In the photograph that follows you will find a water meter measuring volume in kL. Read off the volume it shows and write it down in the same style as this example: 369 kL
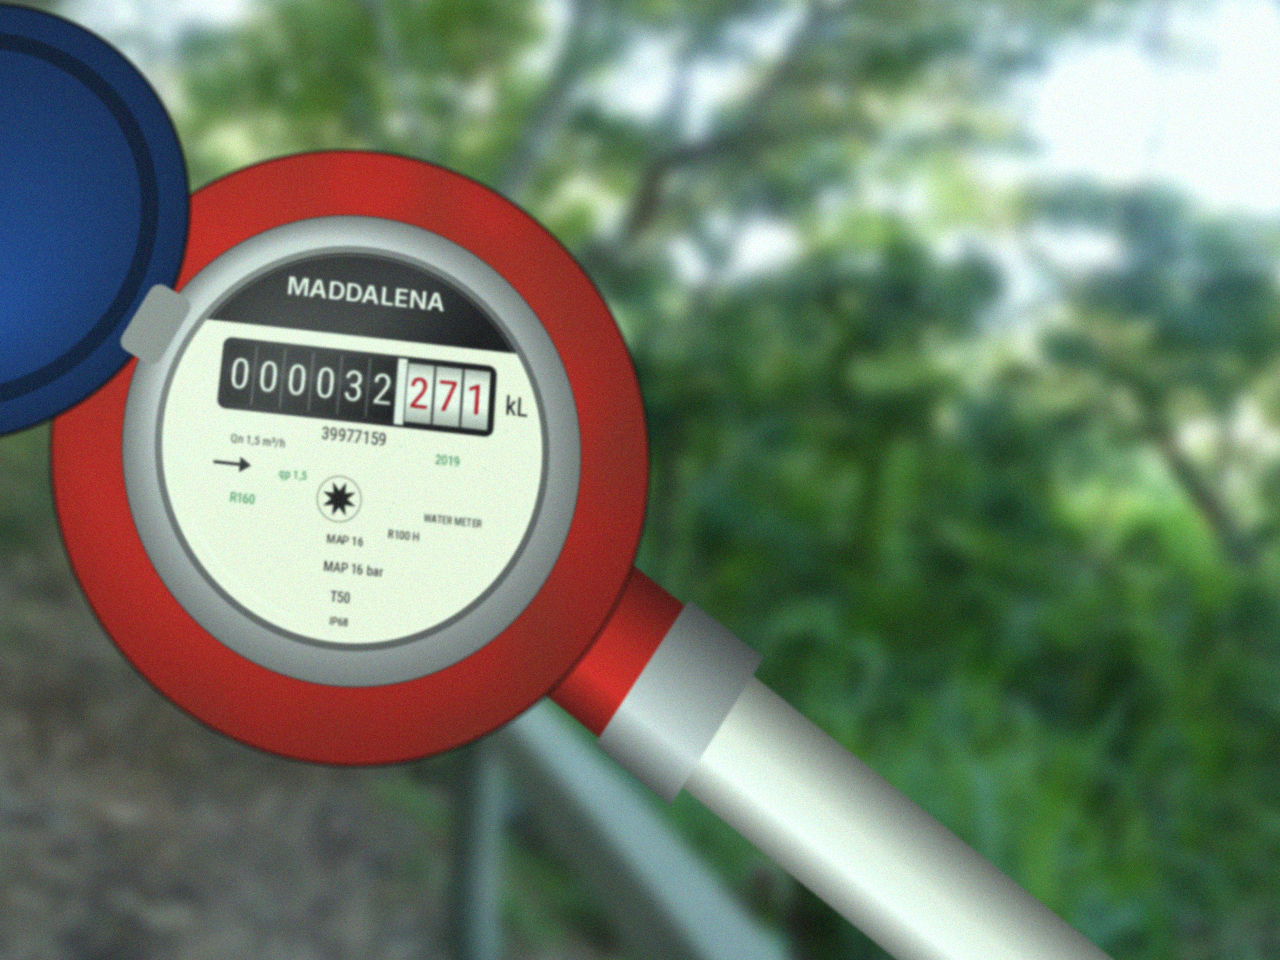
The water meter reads 32.271 kL
